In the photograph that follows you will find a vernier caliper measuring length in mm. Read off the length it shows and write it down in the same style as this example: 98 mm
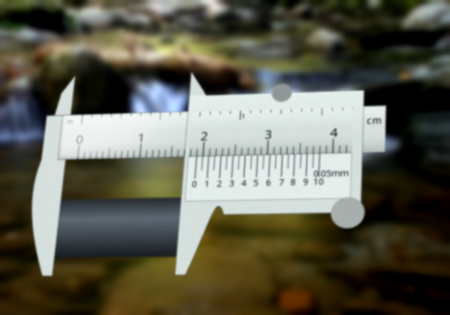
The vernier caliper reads 19.0 mm
